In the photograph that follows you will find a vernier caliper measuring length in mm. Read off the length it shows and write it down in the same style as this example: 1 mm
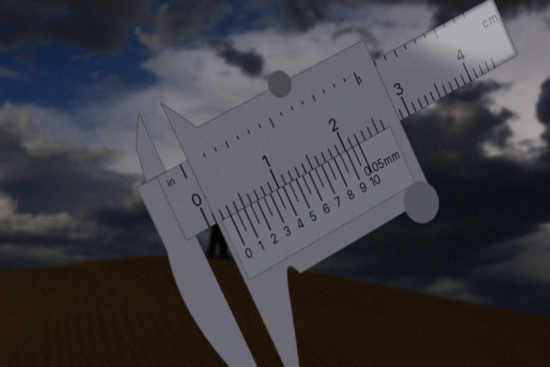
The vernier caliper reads 3.0 mm
